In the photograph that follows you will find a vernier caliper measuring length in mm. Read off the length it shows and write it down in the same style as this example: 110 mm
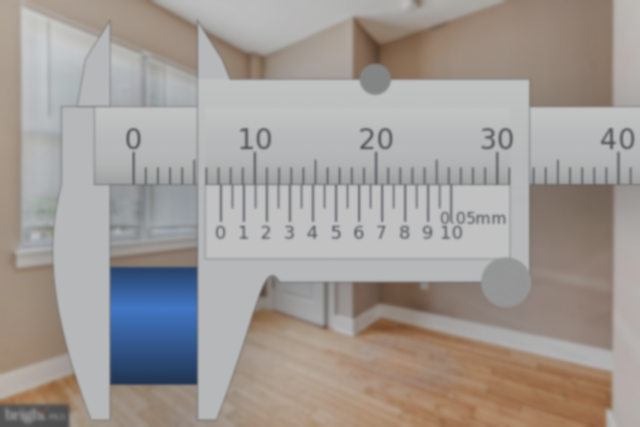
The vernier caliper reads 7.2 mm
